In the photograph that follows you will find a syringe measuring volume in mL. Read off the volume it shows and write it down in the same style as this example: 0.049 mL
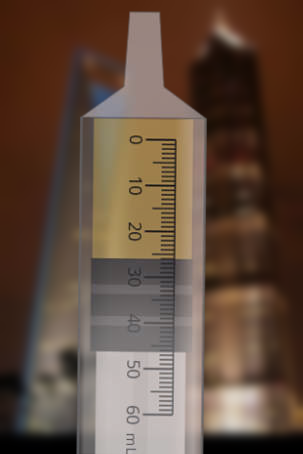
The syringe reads 26 mL
